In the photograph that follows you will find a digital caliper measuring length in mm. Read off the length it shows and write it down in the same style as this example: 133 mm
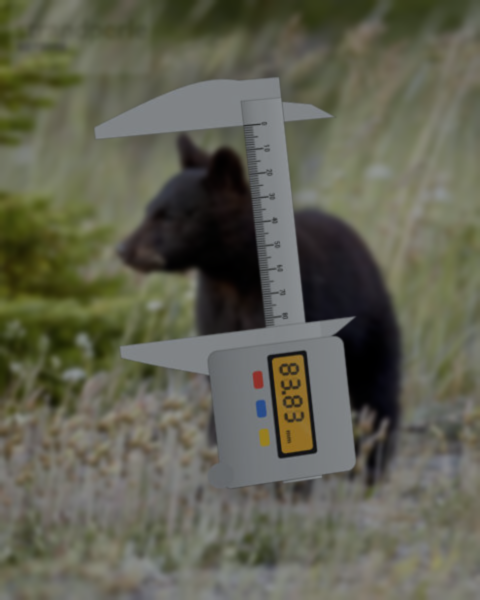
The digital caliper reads 83.83 mm
